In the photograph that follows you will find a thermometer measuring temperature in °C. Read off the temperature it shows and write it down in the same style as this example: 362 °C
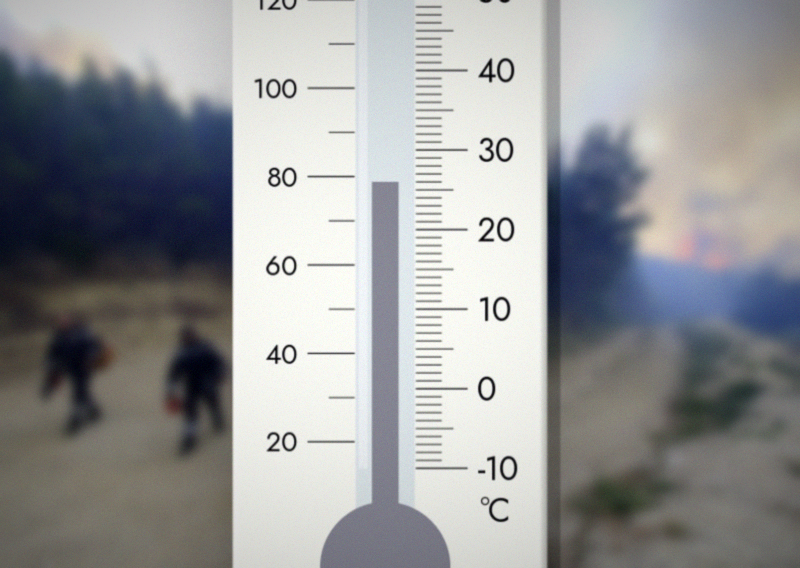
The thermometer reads 26 °C
